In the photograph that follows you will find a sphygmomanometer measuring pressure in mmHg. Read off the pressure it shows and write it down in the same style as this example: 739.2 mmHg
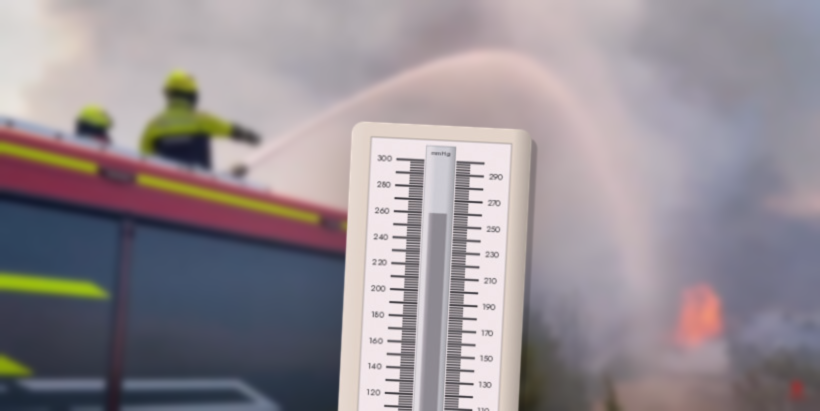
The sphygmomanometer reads 260 mmHg
